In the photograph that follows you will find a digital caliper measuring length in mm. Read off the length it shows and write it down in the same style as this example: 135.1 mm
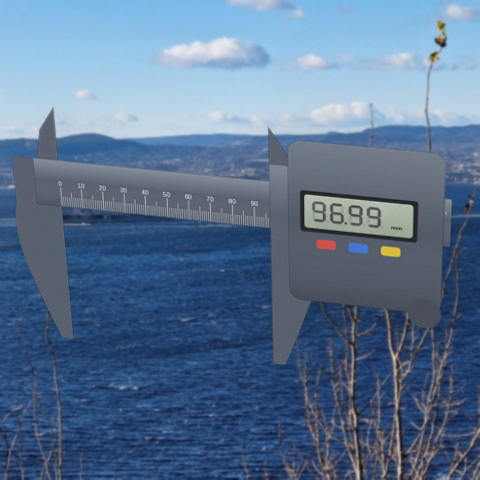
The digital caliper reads 96.99 mm
